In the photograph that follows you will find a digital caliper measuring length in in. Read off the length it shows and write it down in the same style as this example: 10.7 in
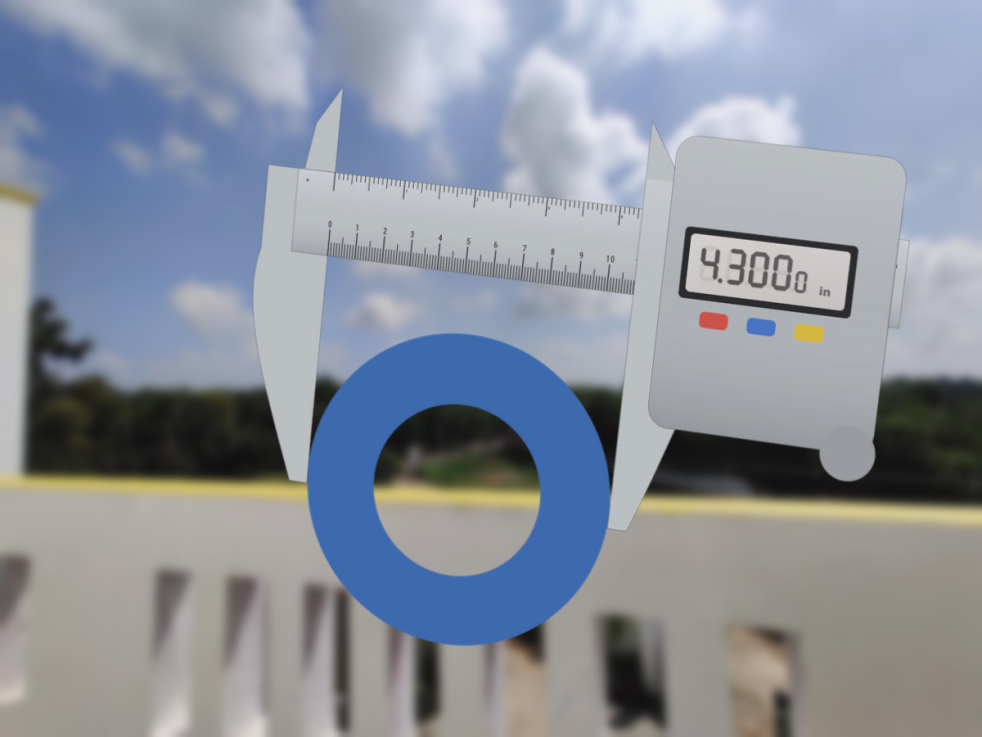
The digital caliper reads 4.3000 in
